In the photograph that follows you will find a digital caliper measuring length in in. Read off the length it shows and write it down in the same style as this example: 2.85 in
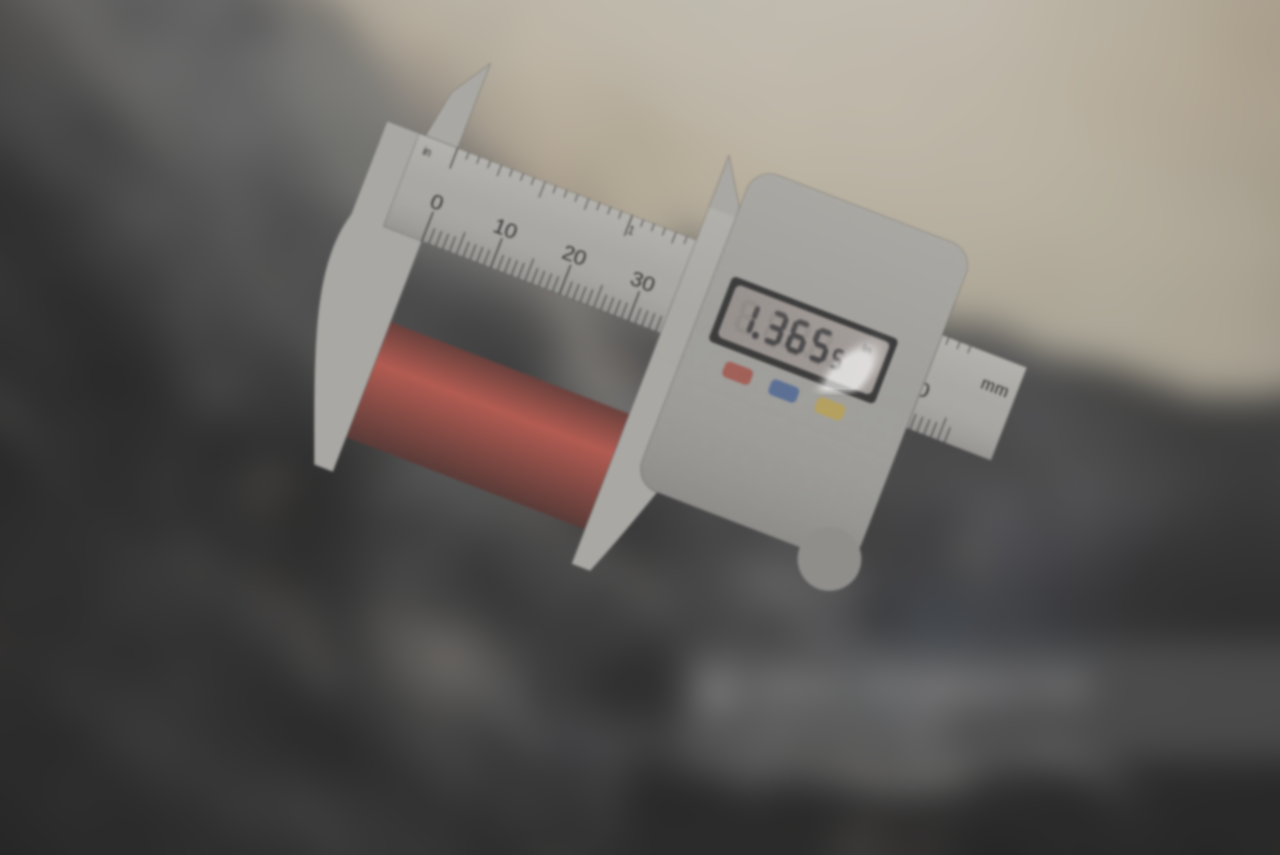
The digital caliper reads 1.3655 in
